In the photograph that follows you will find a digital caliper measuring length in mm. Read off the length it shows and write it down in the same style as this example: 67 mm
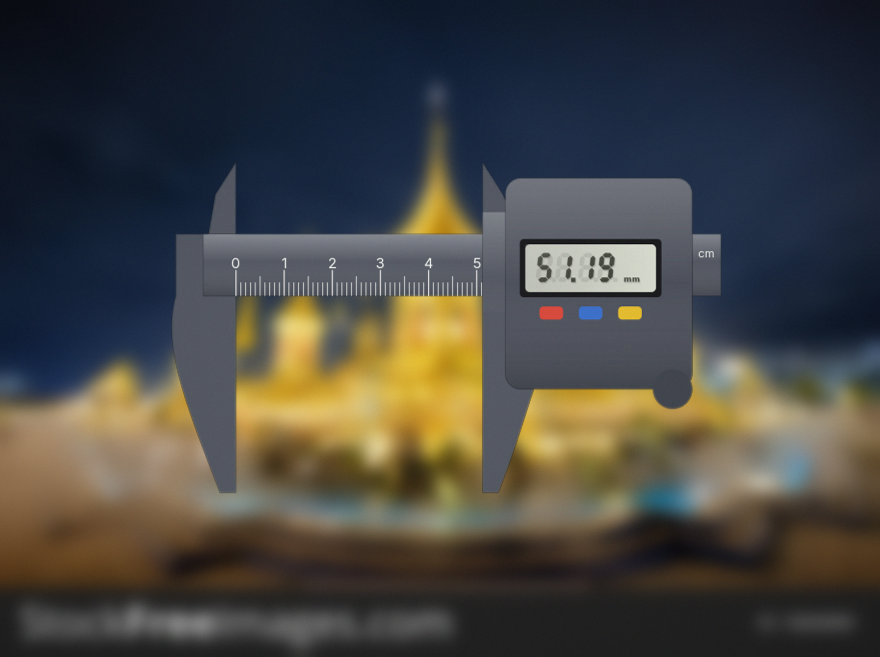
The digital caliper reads 51.19 mm
